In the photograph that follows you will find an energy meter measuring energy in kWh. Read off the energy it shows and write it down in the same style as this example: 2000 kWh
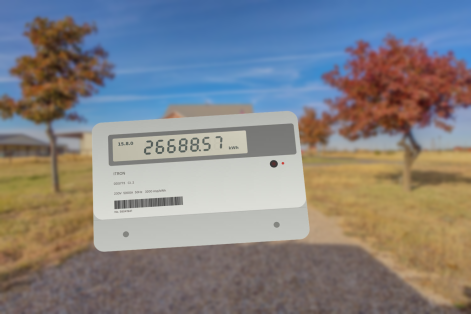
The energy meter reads 26688.57 kWh
